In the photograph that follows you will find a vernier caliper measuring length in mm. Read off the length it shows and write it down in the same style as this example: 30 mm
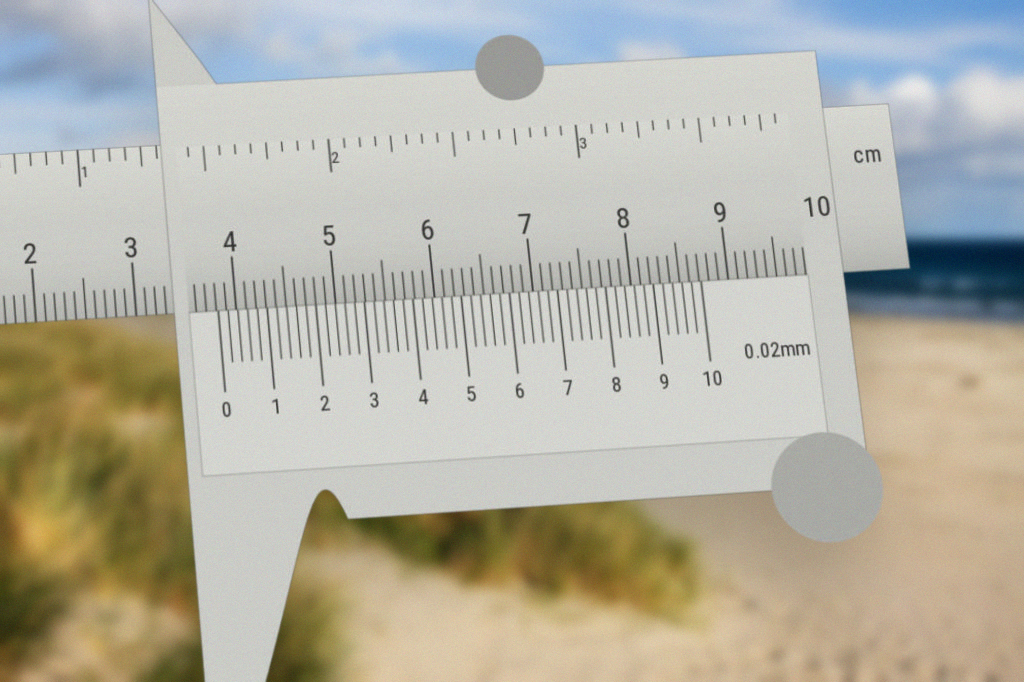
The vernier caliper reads 38.2 mm
